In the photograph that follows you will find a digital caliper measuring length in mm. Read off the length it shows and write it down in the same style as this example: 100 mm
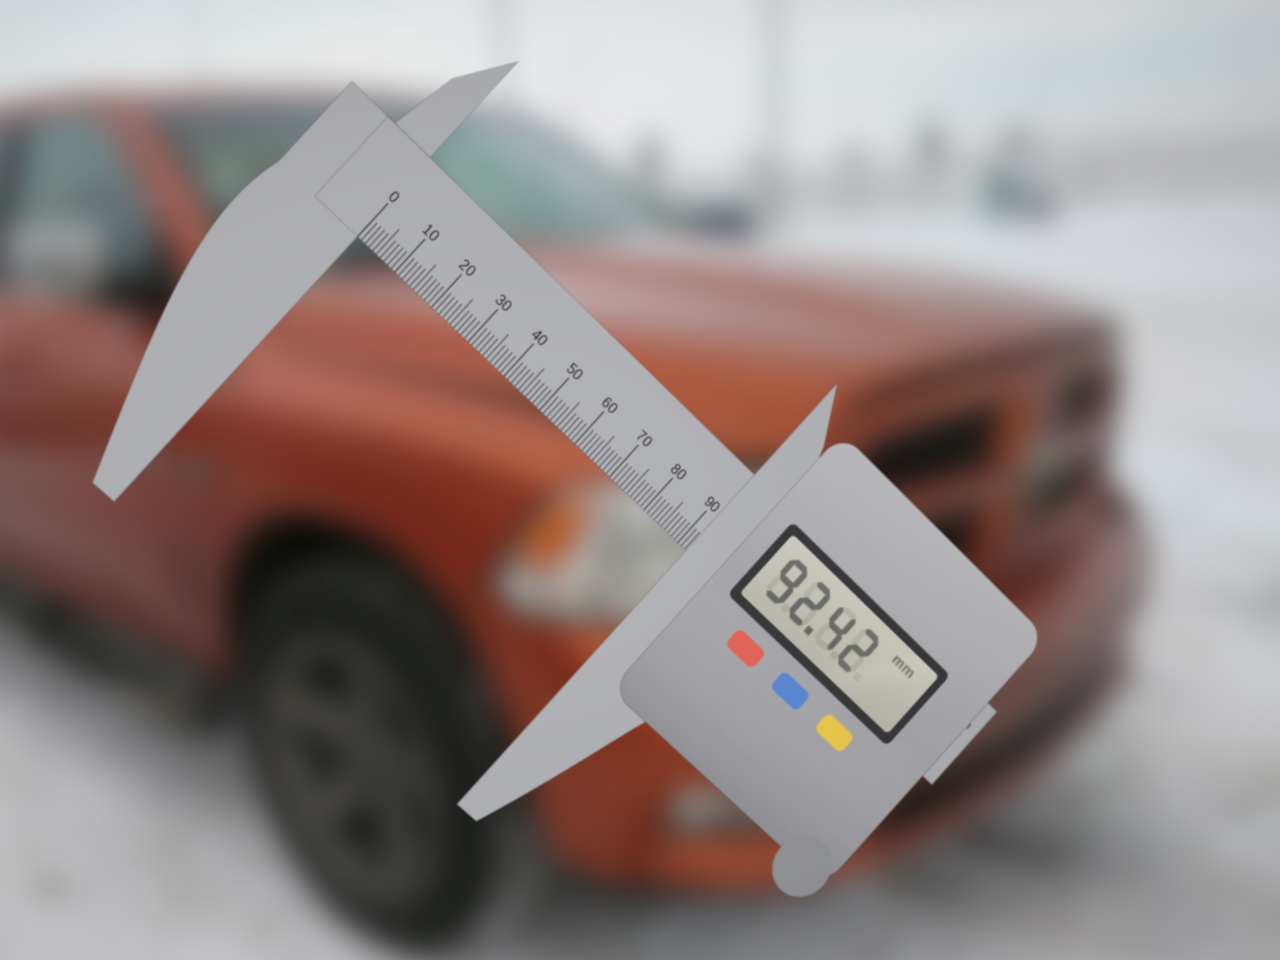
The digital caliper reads 92.42 mm
